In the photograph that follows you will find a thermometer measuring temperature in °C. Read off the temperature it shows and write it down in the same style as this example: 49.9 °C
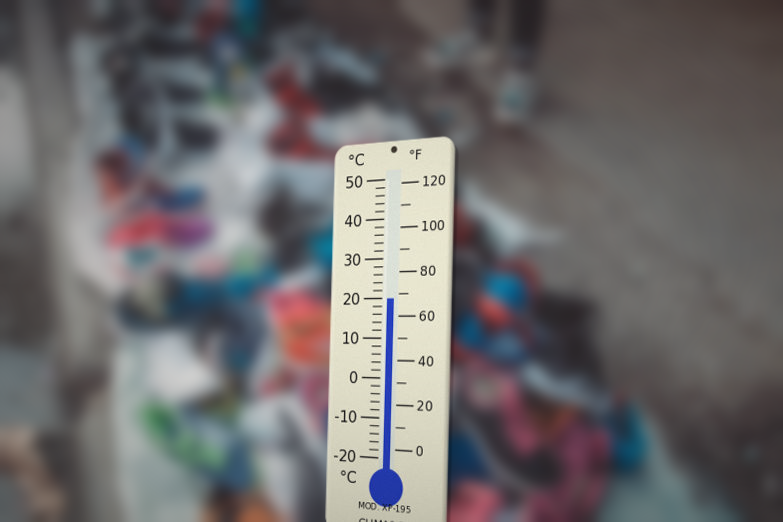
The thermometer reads 20 °C
